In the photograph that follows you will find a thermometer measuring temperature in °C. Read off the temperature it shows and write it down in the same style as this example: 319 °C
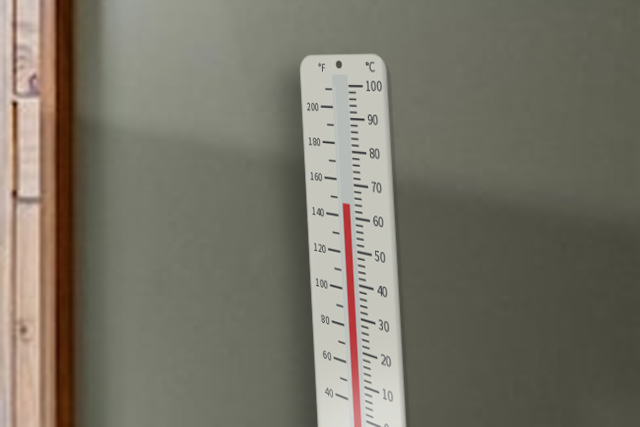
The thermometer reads 64 °C
